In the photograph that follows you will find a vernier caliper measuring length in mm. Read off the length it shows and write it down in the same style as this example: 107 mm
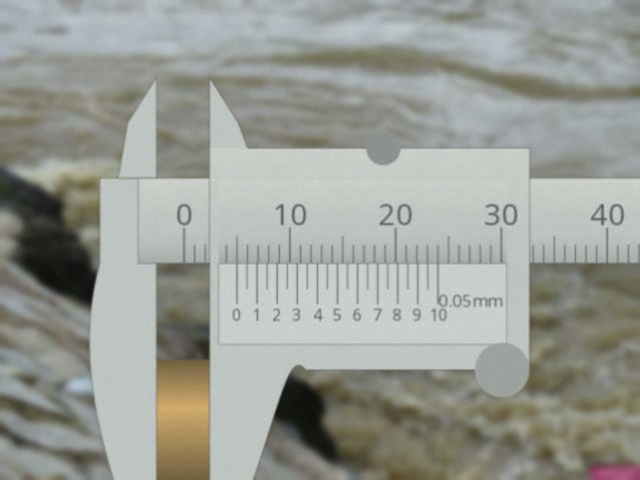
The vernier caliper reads 5.0 mm
